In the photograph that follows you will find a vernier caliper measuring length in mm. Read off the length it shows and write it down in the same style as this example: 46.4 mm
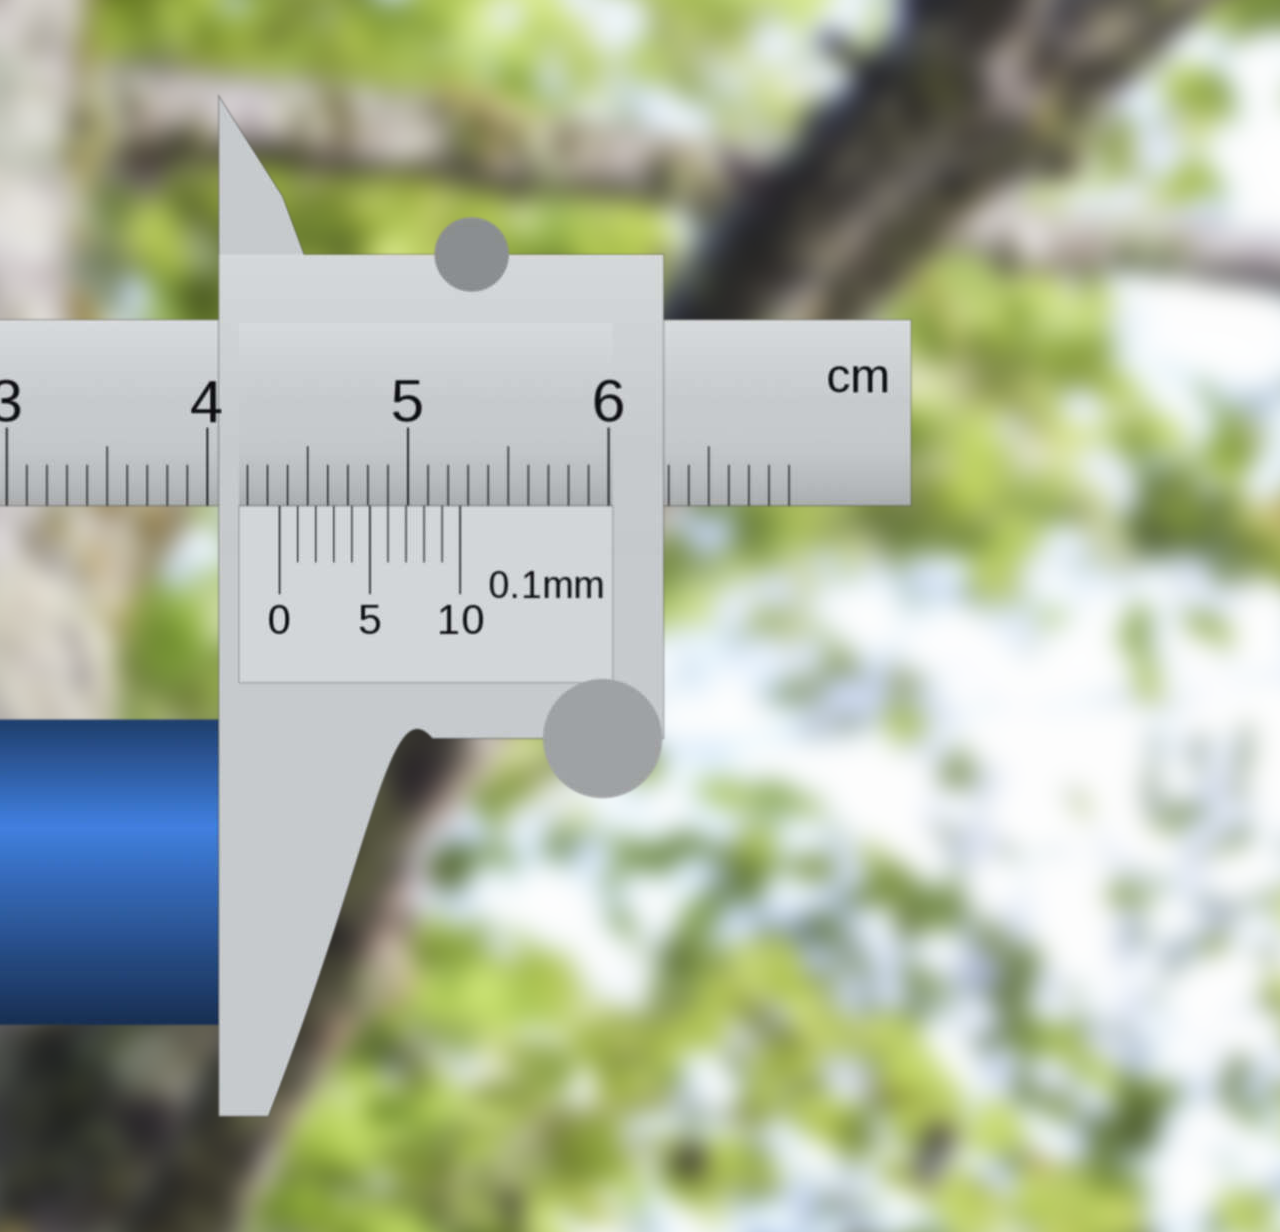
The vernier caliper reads 43.6 mm
